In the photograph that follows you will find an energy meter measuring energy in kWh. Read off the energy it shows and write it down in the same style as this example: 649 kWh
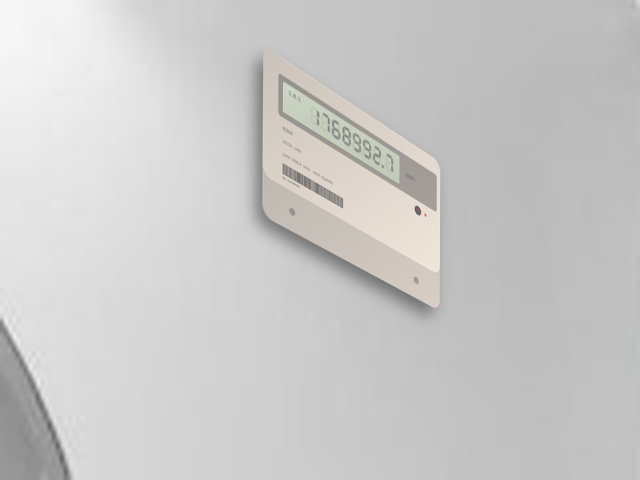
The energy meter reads 1768992.7 kWh
